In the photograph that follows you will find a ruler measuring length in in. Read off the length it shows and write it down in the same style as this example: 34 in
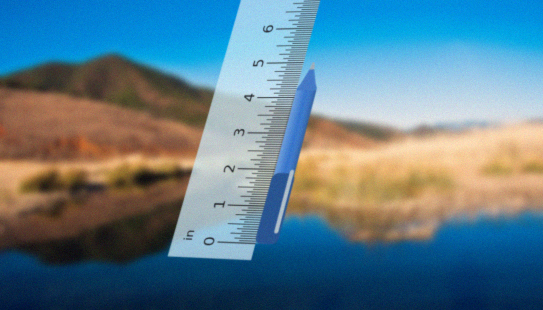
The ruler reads 5 in
